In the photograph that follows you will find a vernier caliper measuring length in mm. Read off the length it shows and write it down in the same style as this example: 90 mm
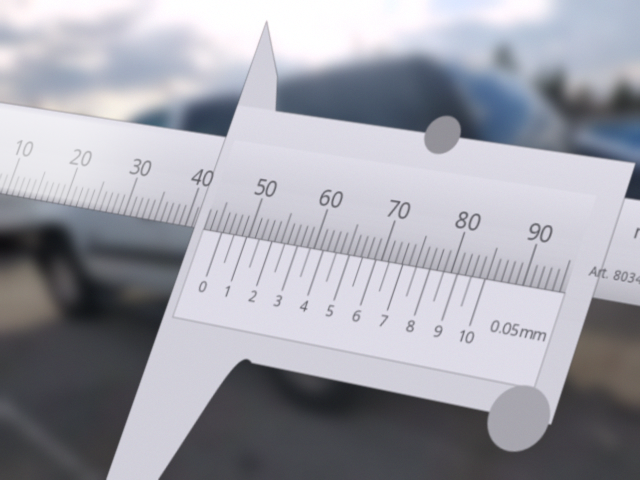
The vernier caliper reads 45.8 mm
